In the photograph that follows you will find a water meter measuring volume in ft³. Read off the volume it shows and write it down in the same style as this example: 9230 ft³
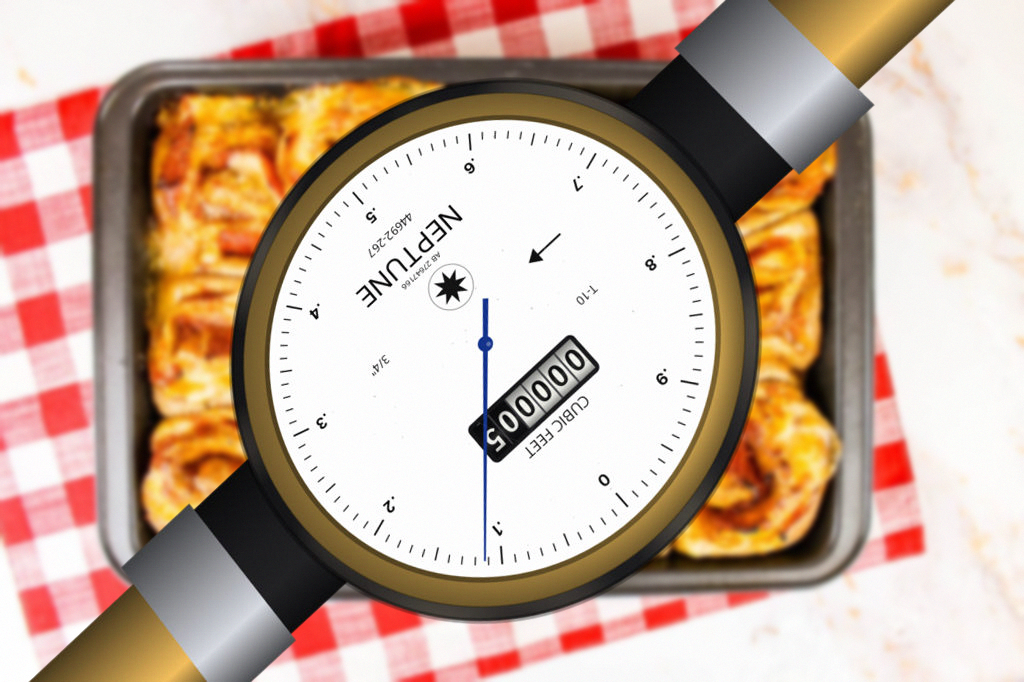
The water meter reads 5.11 ft³
